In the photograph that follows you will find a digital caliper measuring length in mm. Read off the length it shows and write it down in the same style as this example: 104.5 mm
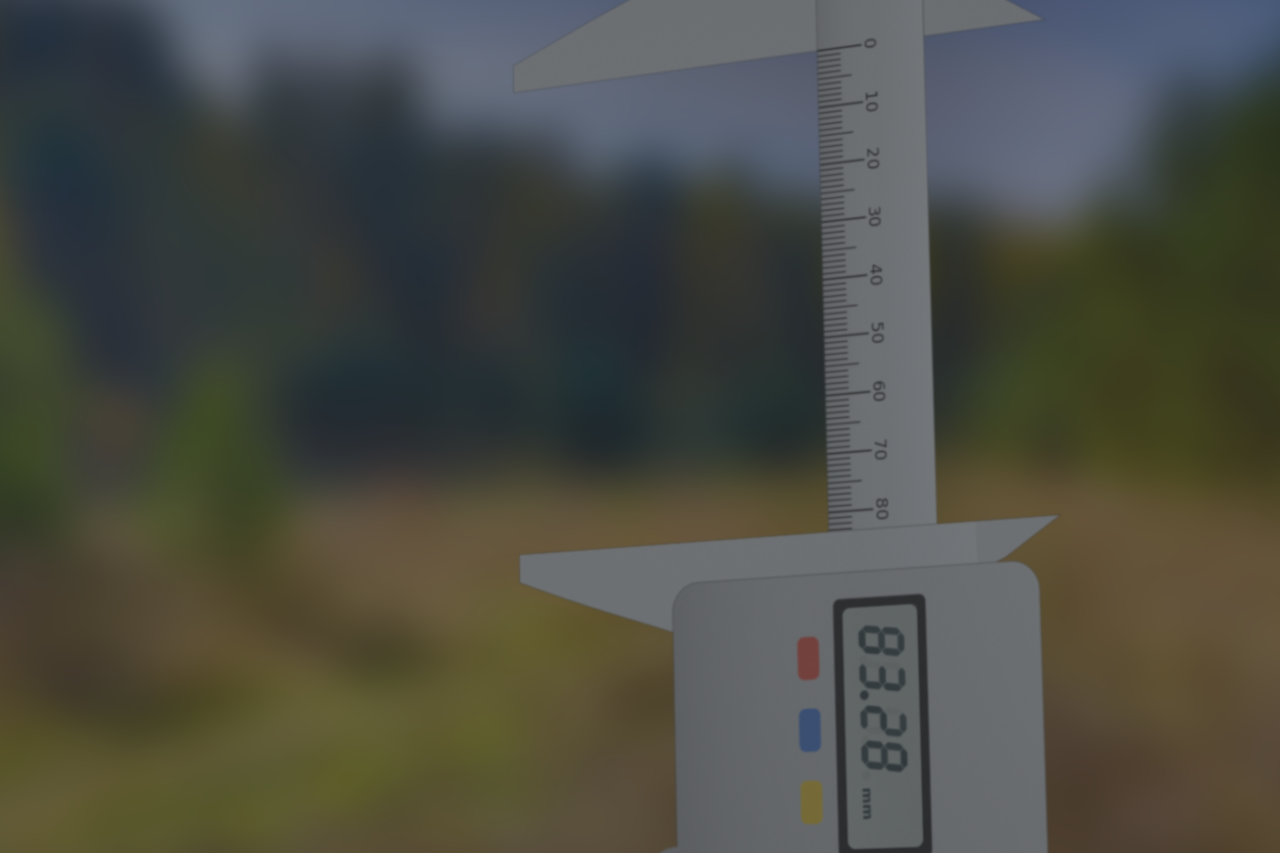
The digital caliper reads 83.28 mm
